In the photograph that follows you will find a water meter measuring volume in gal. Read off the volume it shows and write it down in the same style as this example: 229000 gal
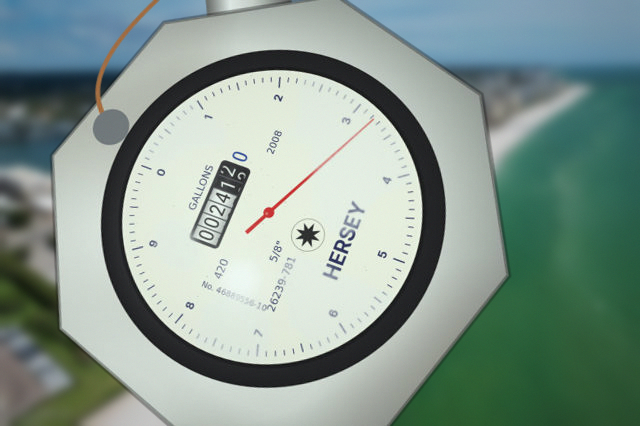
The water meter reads 24123.2 gal
